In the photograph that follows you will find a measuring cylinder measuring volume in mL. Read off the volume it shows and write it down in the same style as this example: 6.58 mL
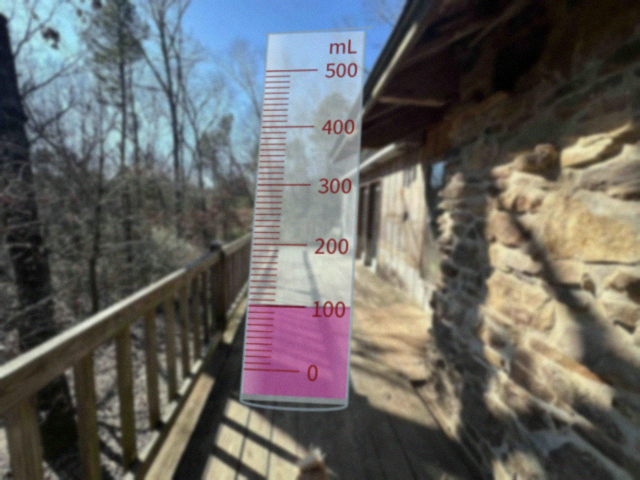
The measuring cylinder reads 100 mL
